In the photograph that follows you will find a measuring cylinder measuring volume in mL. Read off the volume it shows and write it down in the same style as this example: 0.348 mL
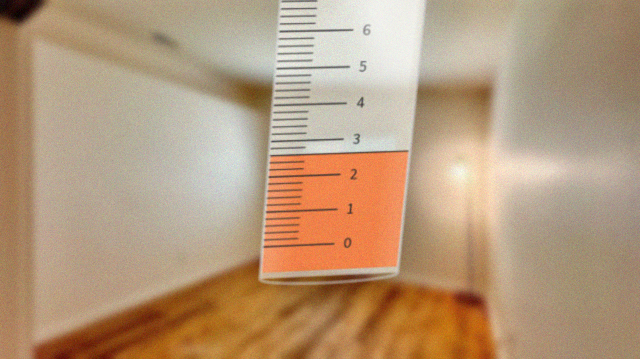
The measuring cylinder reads 2.6 mL
